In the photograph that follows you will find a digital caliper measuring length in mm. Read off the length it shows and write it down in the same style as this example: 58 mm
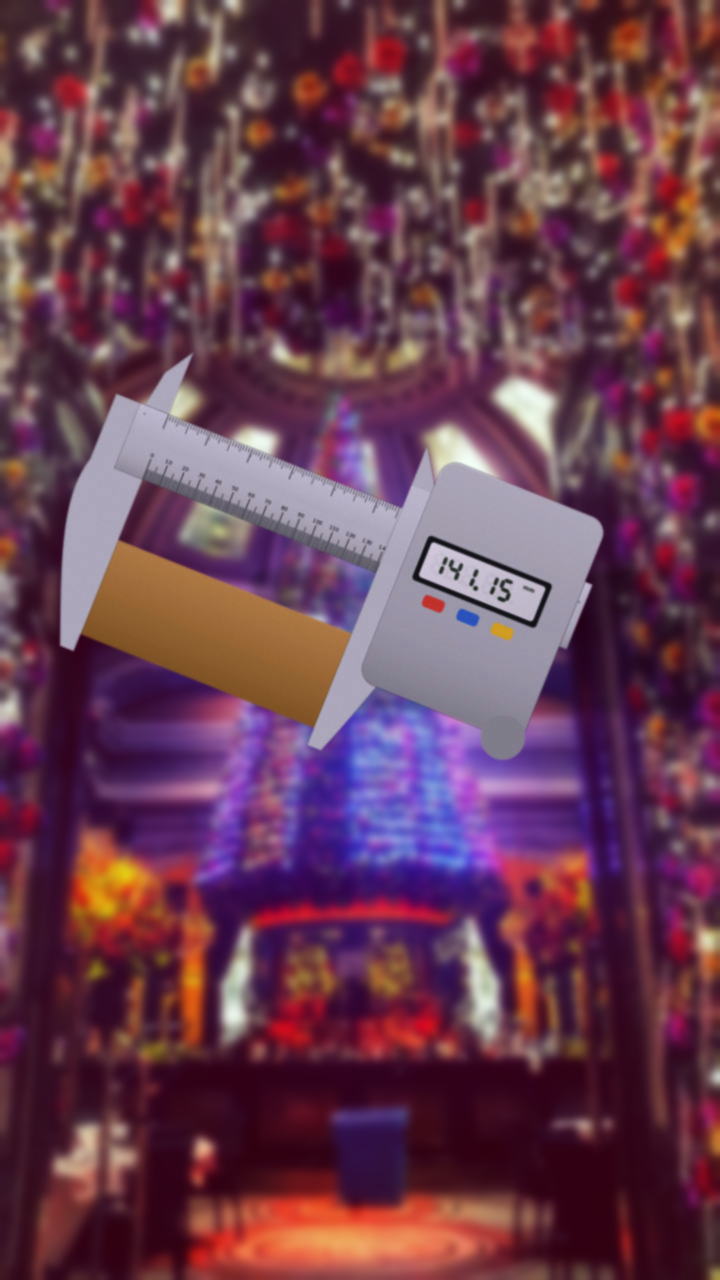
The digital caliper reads 141.15 mm
